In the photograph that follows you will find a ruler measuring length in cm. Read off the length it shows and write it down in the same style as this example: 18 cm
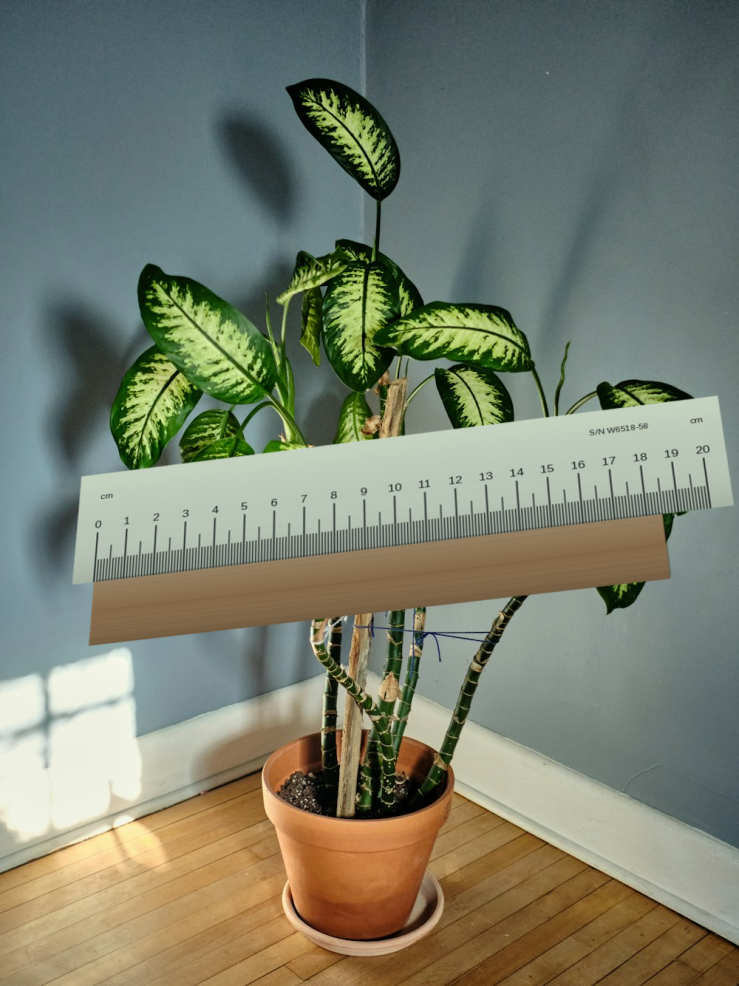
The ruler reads 18.5 cm
